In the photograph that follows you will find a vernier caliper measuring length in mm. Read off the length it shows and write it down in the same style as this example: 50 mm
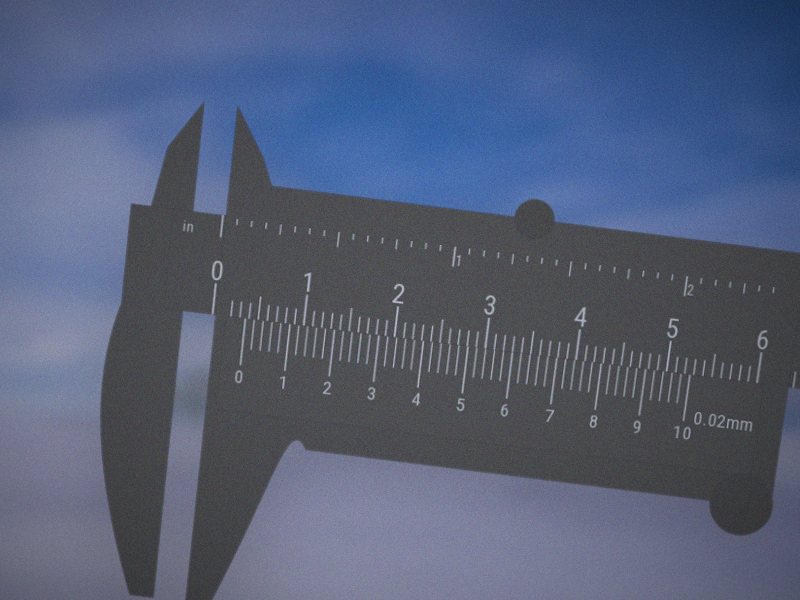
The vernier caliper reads 3.6 mm
